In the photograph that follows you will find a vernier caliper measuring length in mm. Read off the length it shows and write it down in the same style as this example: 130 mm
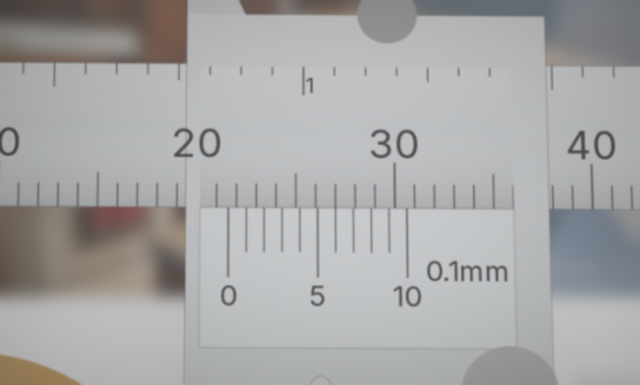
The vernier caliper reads 21.6 mm
